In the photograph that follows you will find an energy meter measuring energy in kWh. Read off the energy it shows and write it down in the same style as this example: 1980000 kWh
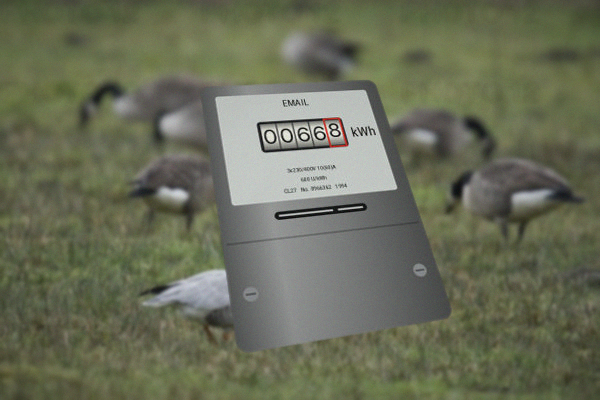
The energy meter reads 66.8 kWh
